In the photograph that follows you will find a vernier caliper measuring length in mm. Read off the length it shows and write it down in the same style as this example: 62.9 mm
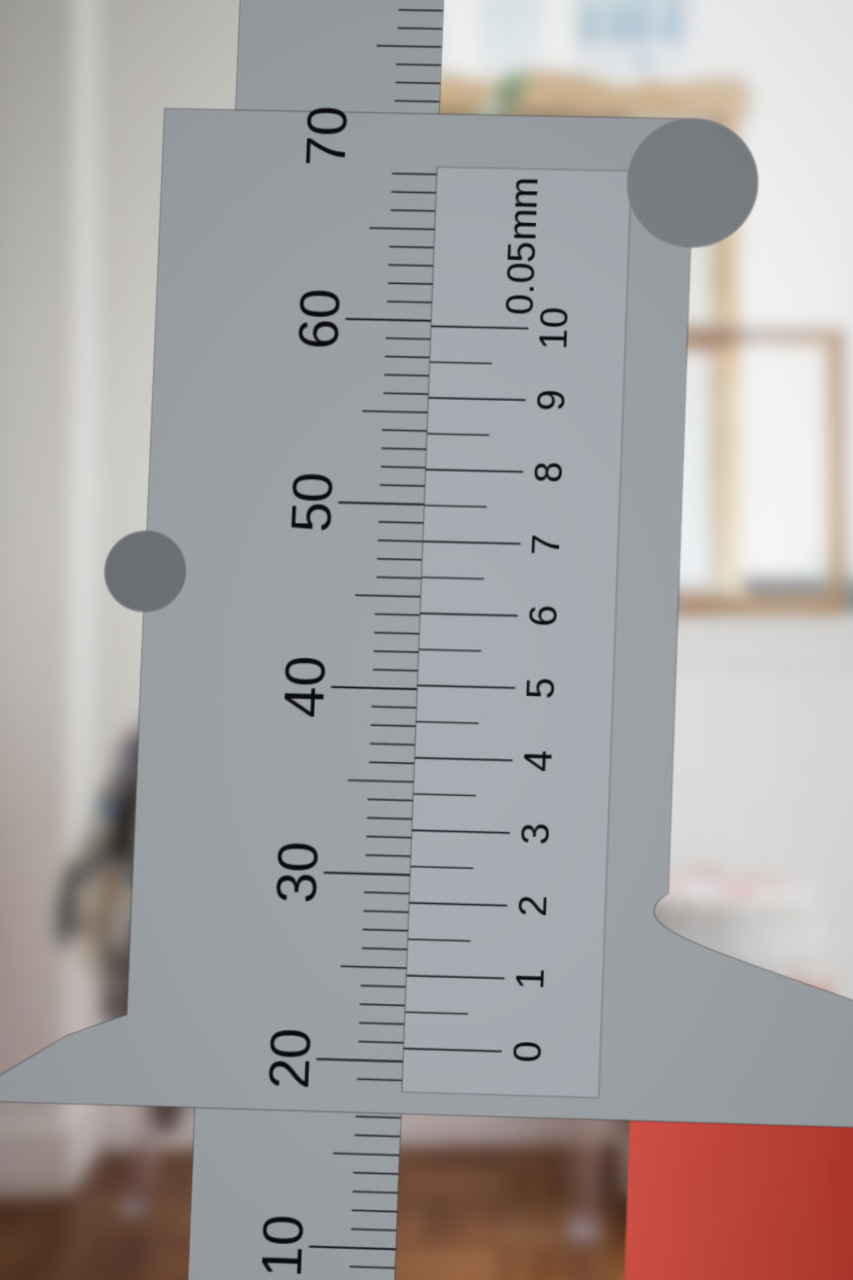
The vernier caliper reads 20.7 mm
